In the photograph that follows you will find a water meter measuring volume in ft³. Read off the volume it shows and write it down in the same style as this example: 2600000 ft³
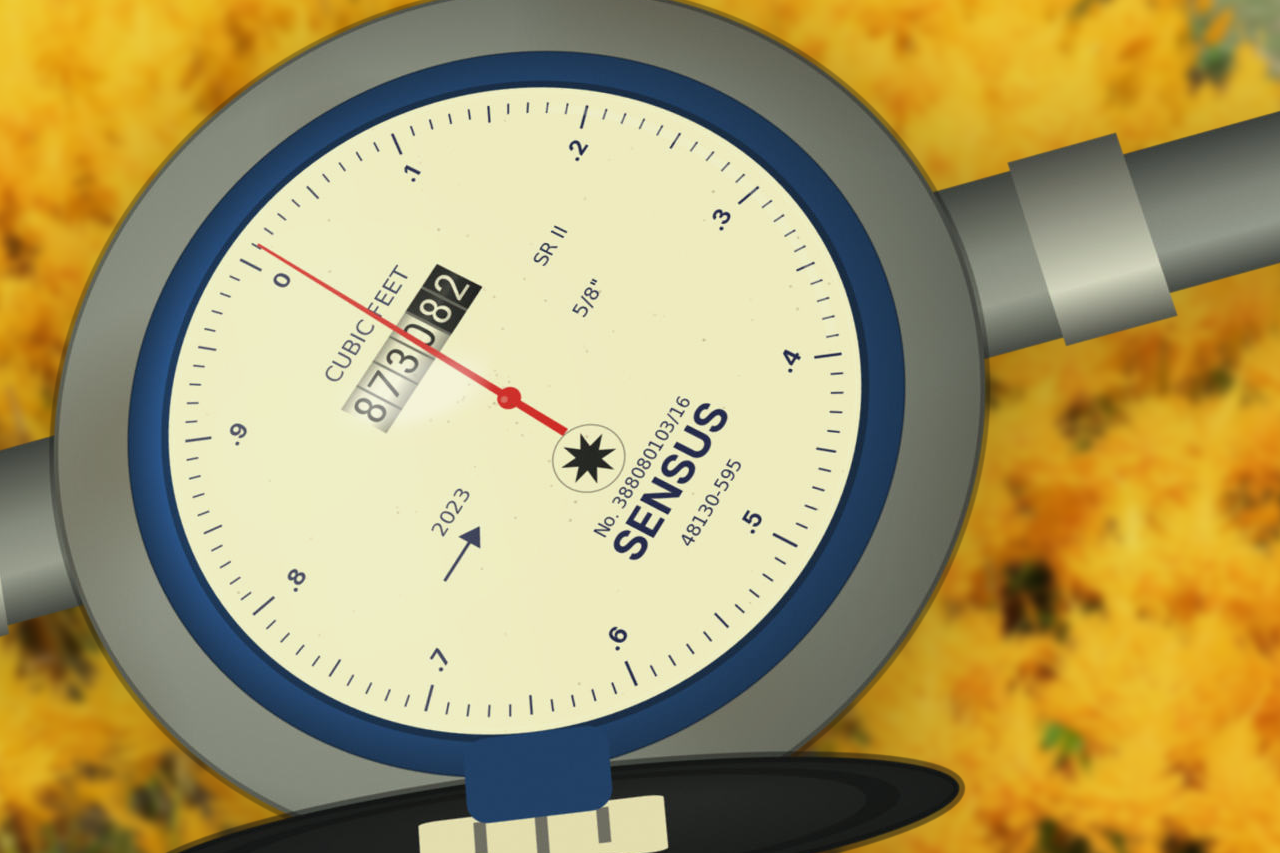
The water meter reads 873082.01 ft³
